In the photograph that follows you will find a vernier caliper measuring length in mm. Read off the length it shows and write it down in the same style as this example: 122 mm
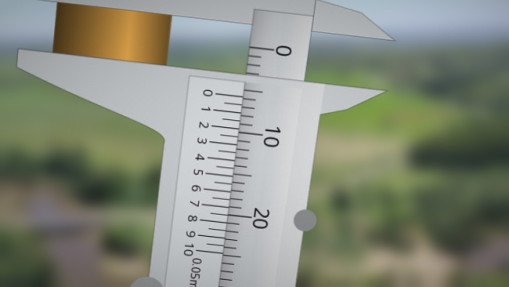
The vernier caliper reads 5.8 mm
